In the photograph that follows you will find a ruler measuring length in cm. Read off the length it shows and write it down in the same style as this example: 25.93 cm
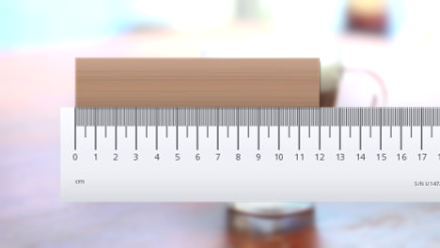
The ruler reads 12 cm
